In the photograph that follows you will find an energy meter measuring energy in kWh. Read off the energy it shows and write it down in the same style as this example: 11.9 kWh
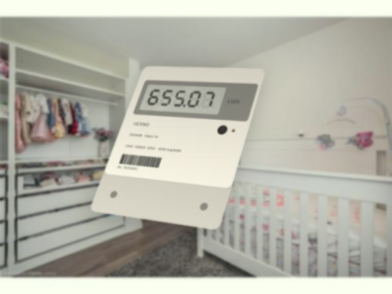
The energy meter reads 655.07 kWh
